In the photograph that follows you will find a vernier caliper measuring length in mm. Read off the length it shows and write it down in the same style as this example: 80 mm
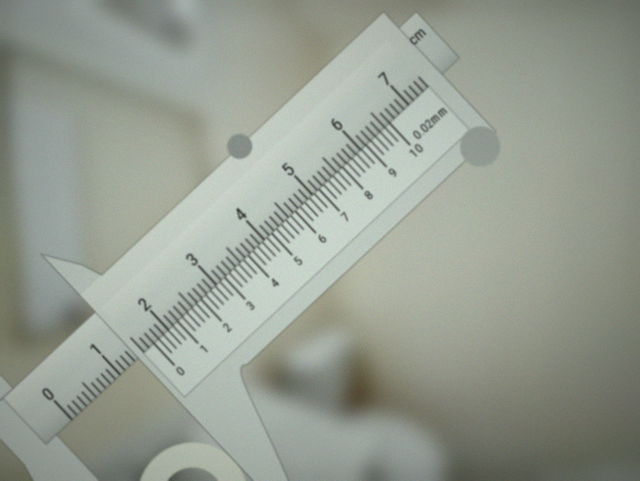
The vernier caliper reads 17.0 mm
